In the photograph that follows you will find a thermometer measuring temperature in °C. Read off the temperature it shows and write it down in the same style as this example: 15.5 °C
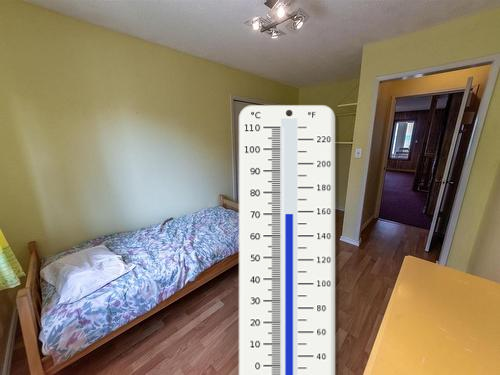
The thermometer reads 70 °C
